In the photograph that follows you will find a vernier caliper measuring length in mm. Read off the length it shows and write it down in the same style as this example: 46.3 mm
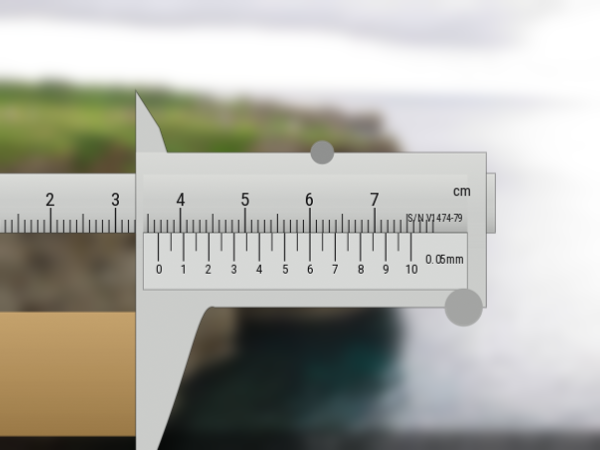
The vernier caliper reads 36.6 mm
